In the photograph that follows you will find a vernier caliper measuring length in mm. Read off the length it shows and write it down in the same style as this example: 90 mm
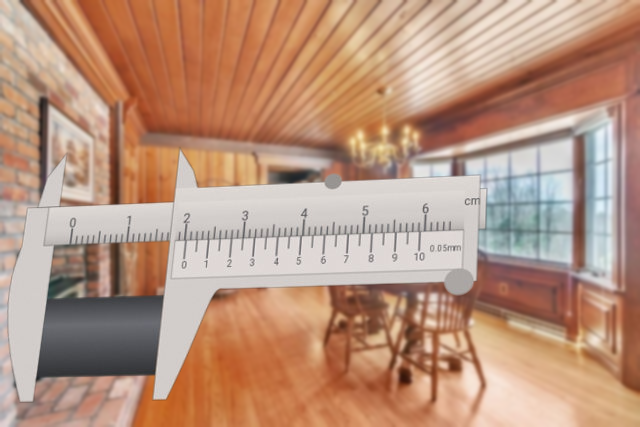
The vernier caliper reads 20.2 mm
